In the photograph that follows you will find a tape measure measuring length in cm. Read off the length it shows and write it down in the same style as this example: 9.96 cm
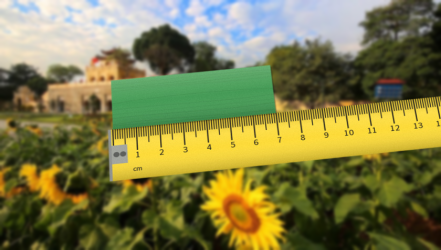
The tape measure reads 7 cm
